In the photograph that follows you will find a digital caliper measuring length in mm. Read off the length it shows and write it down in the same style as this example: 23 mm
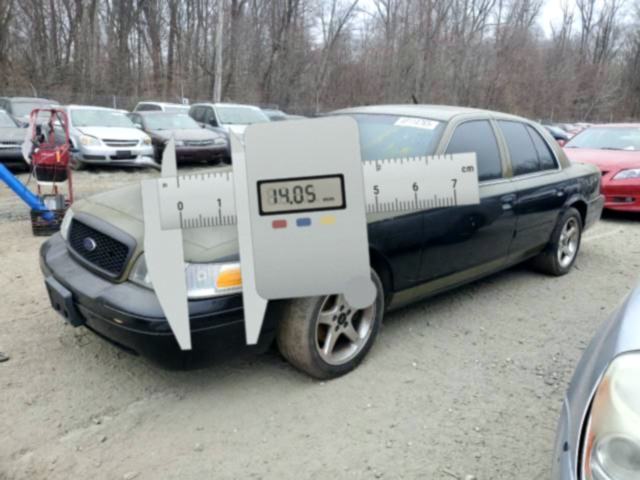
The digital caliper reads 14.05 mm
